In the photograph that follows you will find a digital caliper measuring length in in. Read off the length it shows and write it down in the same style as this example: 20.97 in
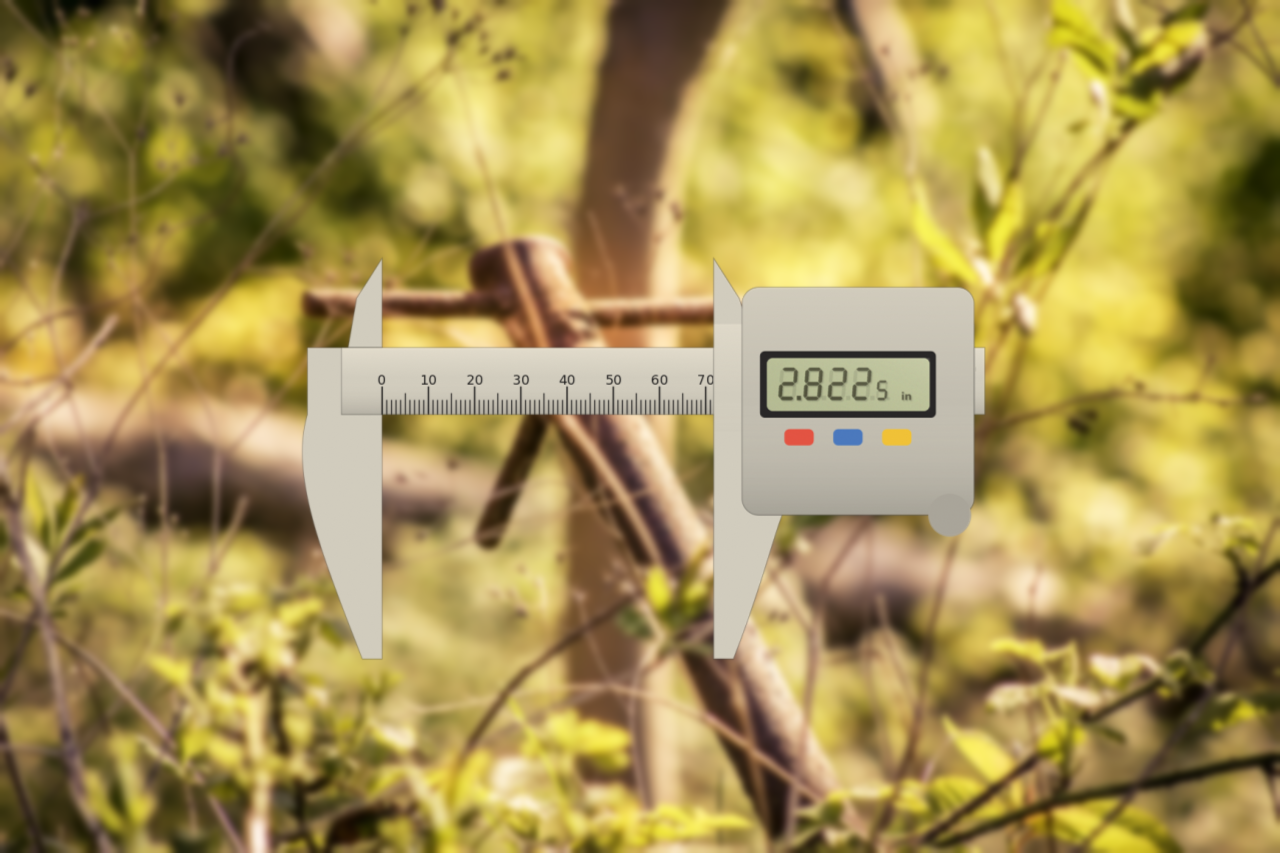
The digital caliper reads 2.8225 in
